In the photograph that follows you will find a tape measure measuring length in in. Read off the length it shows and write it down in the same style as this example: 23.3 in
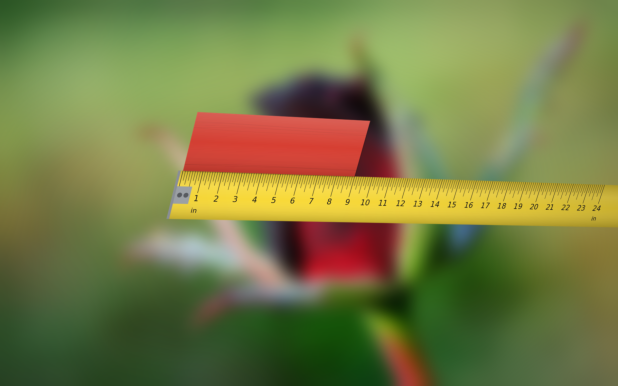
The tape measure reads 9 in
